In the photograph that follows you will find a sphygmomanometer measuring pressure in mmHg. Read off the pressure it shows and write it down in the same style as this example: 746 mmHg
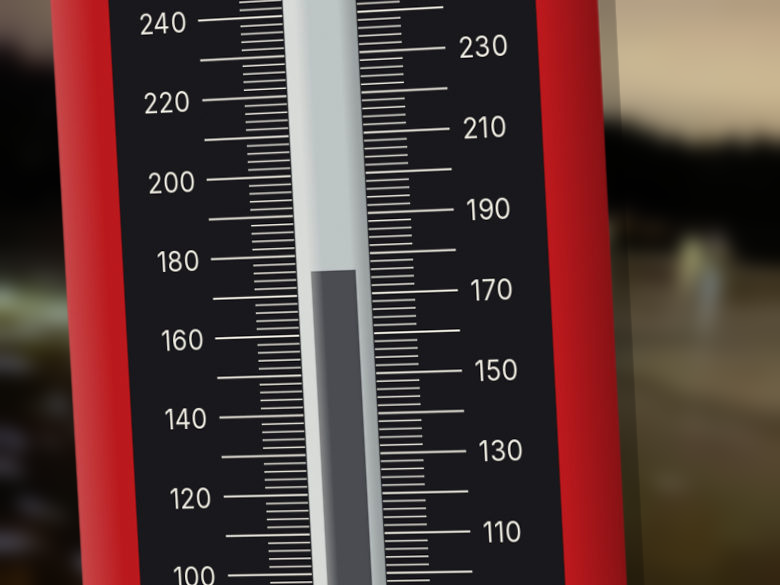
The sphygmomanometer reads 176 mmHg
